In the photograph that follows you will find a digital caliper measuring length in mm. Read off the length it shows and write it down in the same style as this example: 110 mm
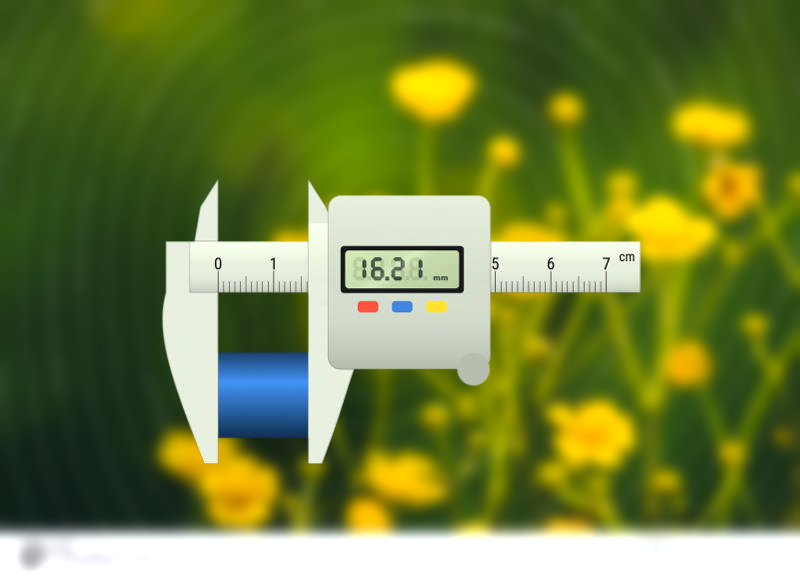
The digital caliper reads 16.21 mm
